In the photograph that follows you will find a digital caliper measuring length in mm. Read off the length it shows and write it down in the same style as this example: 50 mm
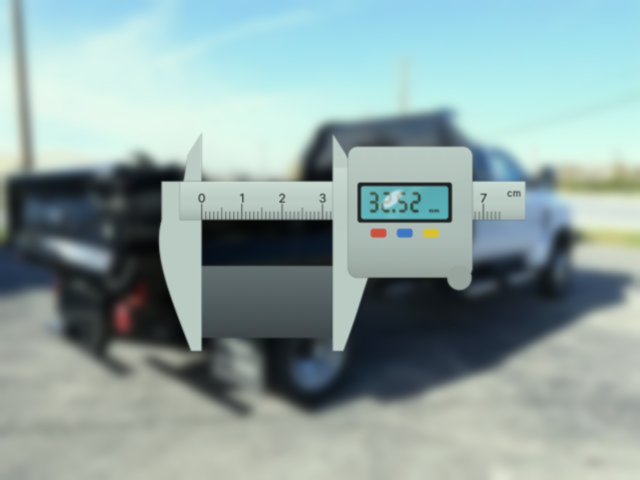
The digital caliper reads 32.52 mm
